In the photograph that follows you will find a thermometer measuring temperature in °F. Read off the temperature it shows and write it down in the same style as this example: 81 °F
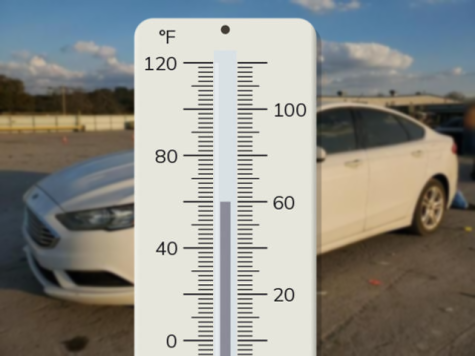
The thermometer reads 60 °F
